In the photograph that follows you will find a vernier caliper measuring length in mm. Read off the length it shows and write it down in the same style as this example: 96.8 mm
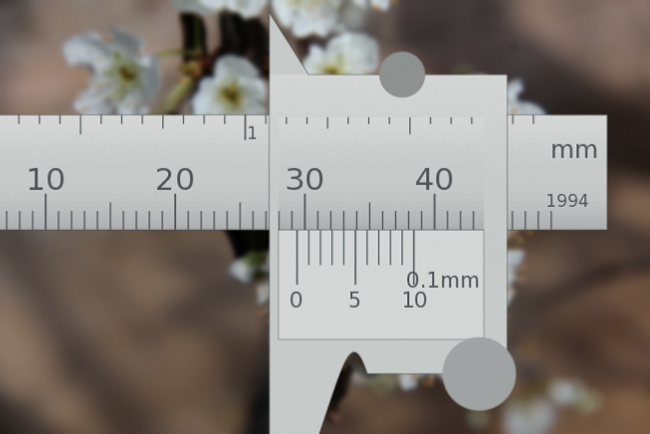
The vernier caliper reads 29.4 mm
